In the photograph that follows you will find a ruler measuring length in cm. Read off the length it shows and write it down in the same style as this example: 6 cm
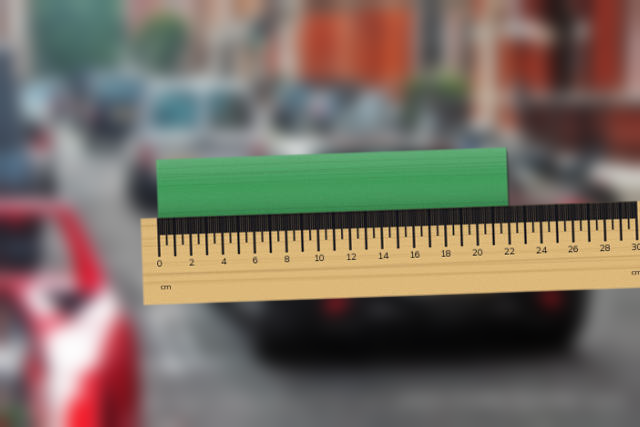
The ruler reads 22 cm
